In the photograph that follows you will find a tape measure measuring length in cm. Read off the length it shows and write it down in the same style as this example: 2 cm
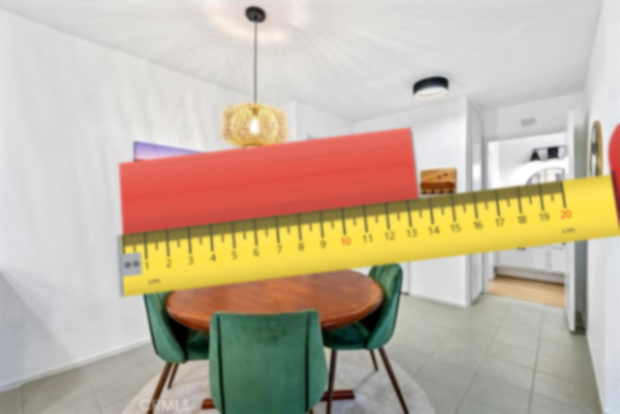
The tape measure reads 13.5 cm
